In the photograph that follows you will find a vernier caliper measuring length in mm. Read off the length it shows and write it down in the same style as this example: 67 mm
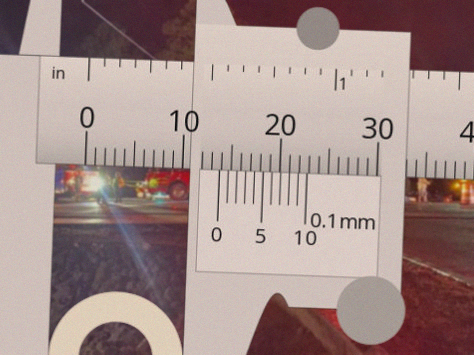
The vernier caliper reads 13.8 mm
